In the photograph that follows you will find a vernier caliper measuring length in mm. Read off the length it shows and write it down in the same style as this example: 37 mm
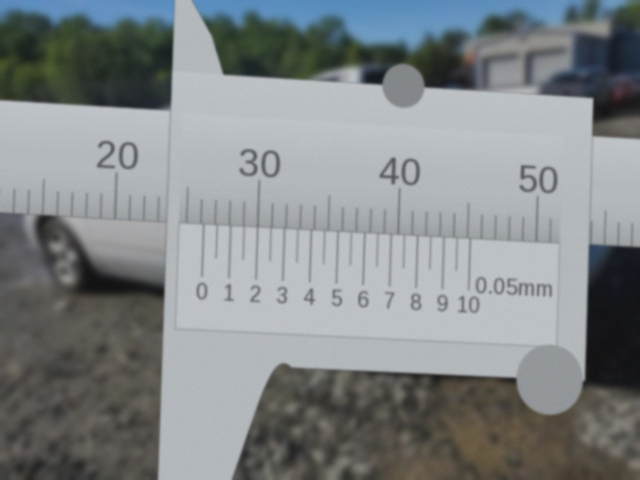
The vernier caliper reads 26.2 mm
